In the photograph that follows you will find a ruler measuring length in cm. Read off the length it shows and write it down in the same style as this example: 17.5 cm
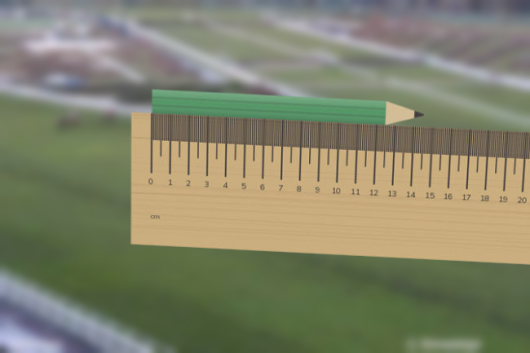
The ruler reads 14.5 cm
